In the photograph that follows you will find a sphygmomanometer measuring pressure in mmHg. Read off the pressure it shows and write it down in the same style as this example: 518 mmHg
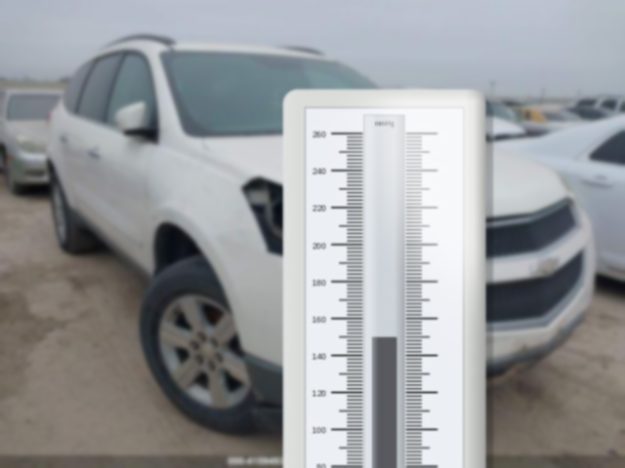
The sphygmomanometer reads 150 mmHg
